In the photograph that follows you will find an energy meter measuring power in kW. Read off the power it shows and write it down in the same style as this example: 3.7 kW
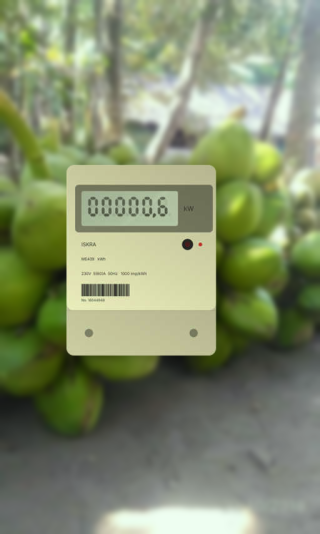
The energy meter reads 0.6 kW
